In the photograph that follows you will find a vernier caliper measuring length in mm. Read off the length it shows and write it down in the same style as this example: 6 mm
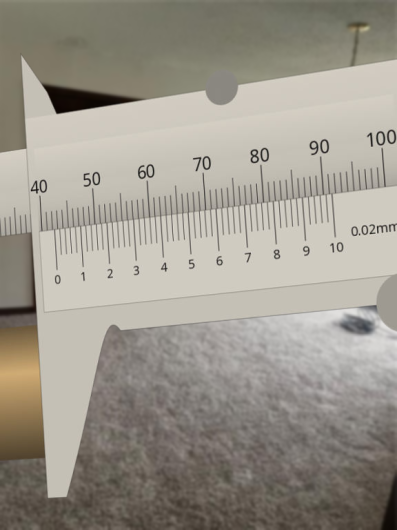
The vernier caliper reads 42.4 mm
